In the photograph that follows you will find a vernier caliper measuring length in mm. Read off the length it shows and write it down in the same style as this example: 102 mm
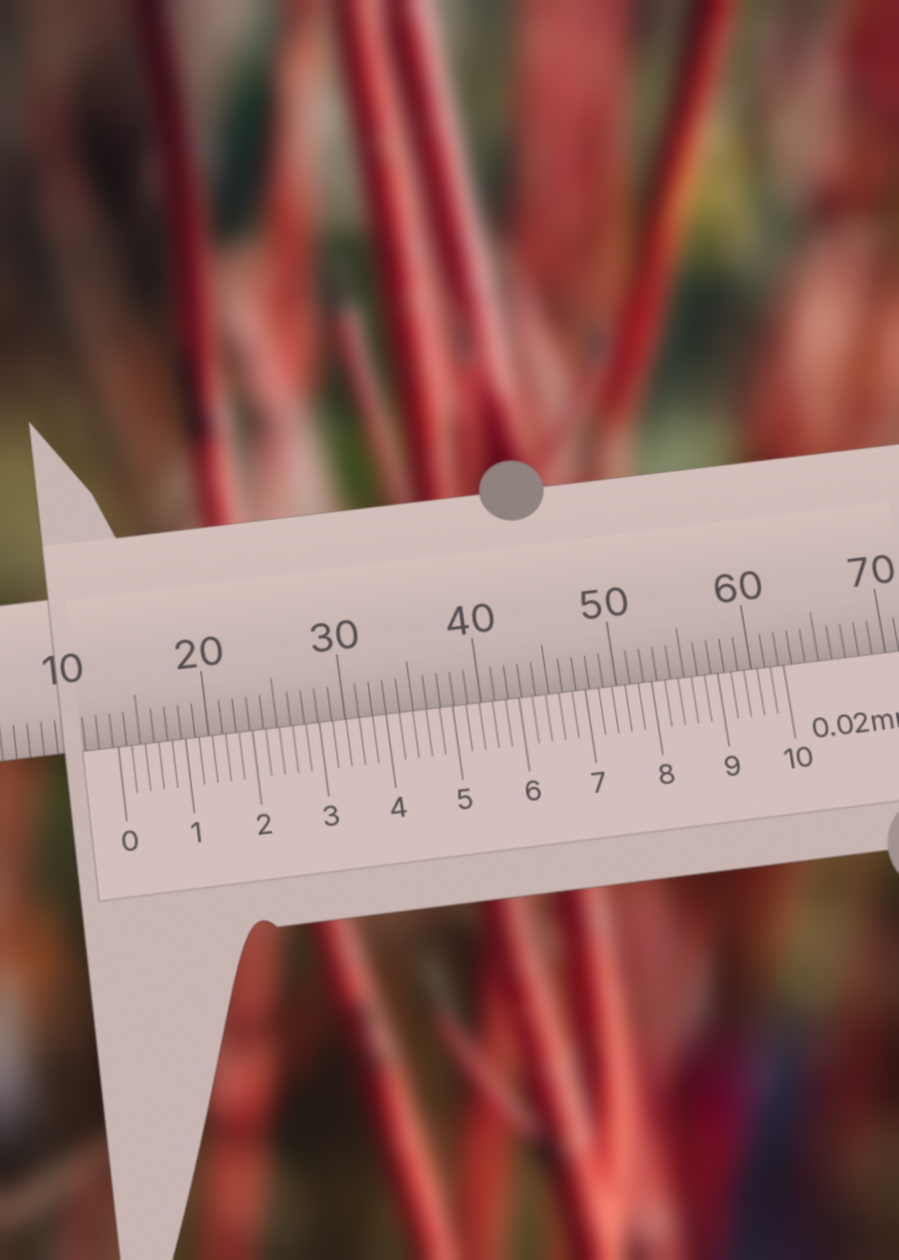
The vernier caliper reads 13.4 mm
